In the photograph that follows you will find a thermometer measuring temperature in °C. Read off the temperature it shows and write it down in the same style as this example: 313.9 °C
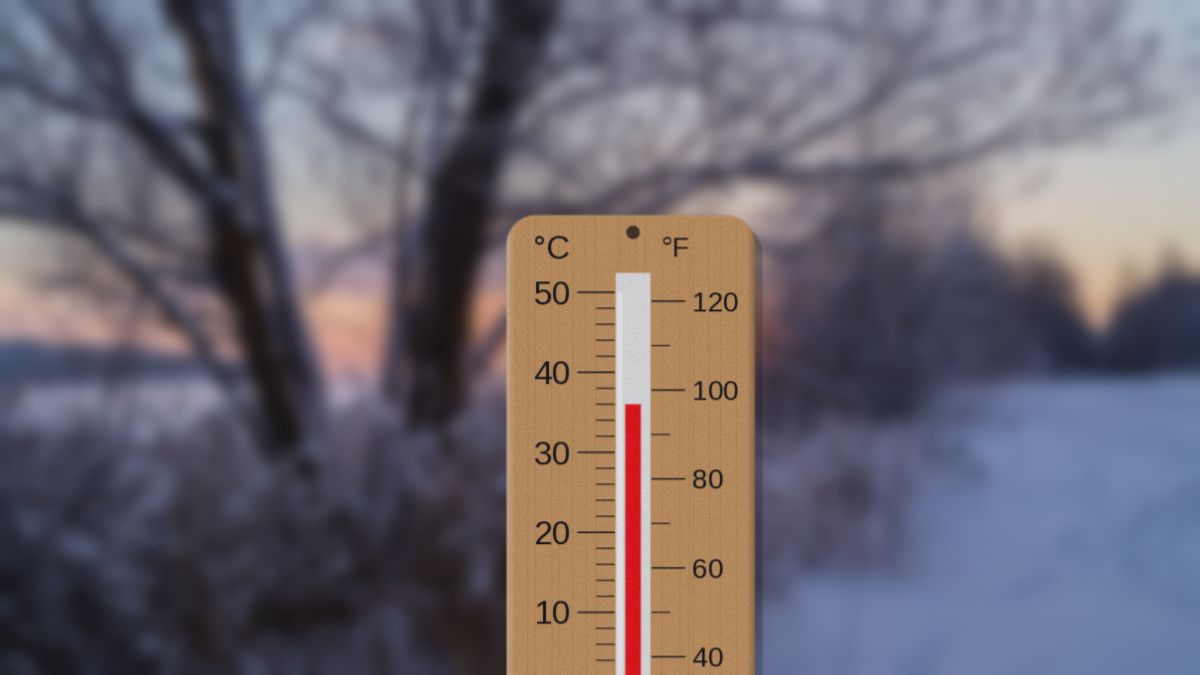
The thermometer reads 36 °C
